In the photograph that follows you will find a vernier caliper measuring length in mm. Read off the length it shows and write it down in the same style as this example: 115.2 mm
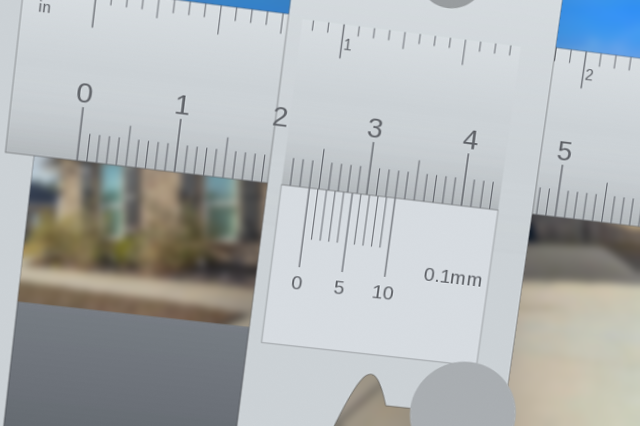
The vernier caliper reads 24.0 mm
